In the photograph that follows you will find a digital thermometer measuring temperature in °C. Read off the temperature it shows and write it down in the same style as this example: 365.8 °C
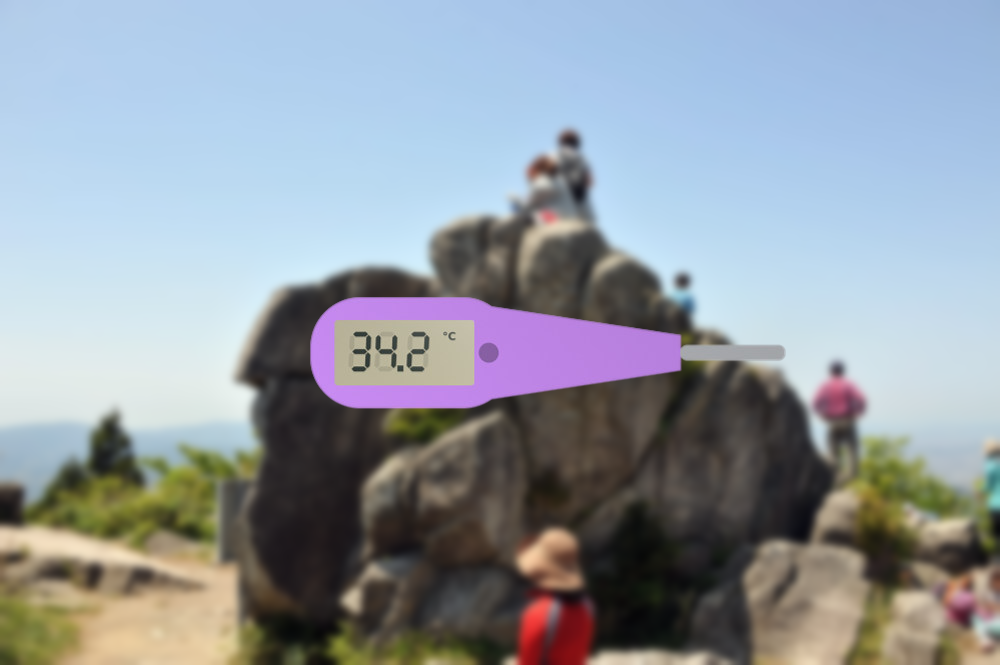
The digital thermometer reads 34.2 °C
